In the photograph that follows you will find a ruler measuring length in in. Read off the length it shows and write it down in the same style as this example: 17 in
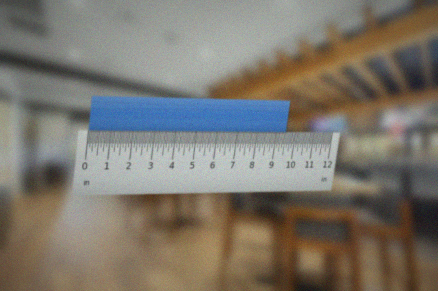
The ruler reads 9.5 in
